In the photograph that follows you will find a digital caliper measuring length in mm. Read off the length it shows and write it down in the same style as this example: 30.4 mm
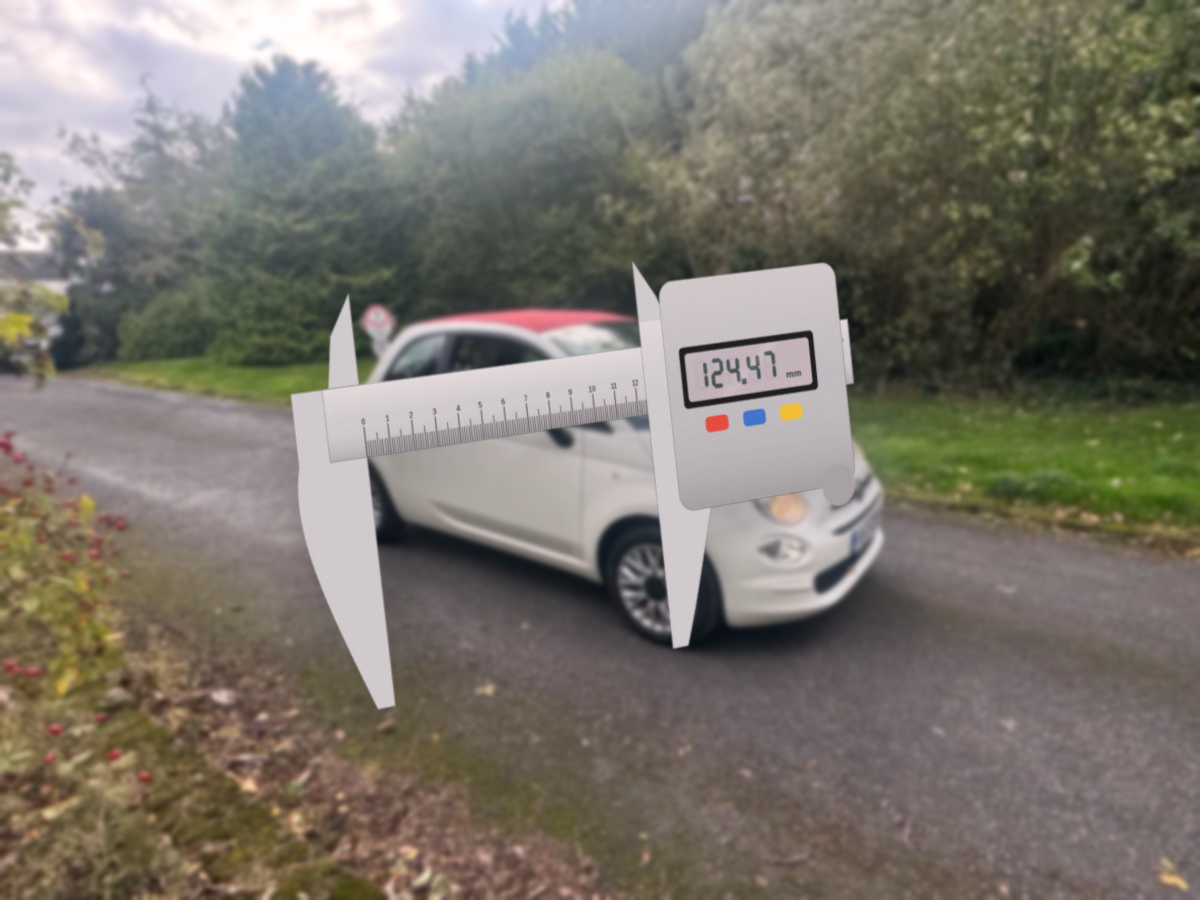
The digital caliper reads 124.47 mm
